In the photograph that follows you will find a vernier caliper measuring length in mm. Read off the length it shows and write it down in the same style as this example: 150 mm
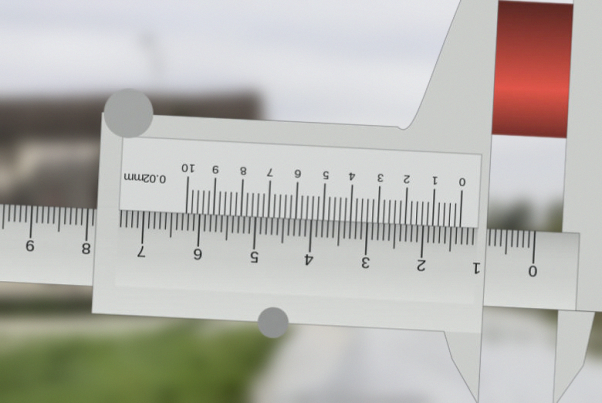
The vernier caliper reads 13.4 mm
